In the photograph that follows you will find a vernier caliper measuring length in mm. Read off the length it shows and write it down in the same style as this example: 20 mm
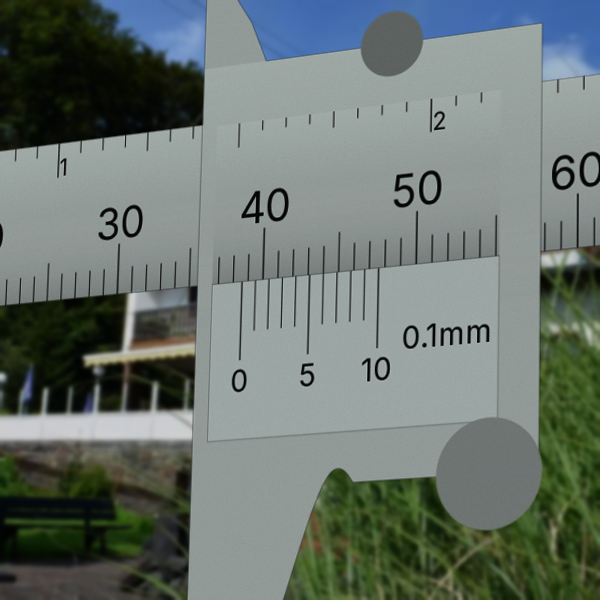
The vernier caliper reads 38.6 mm
